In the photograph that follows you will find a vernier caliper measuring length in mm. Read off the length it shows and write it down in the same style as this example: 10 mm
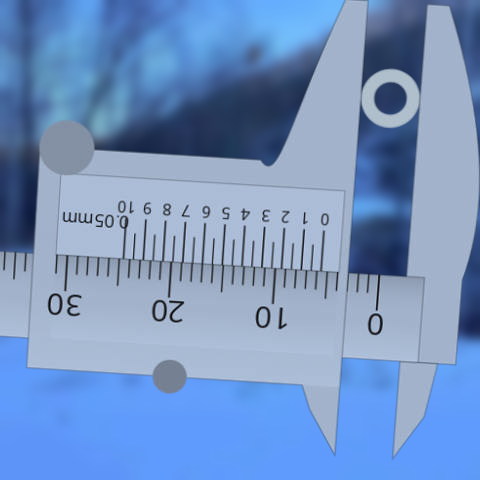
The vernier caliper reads 5.6 mm
